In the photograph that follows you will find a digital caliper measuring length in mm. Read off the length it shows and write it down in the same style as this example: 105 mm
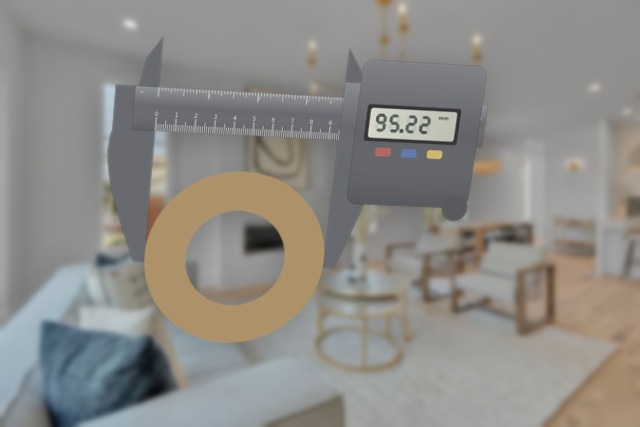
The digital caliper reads 95.22 mm
